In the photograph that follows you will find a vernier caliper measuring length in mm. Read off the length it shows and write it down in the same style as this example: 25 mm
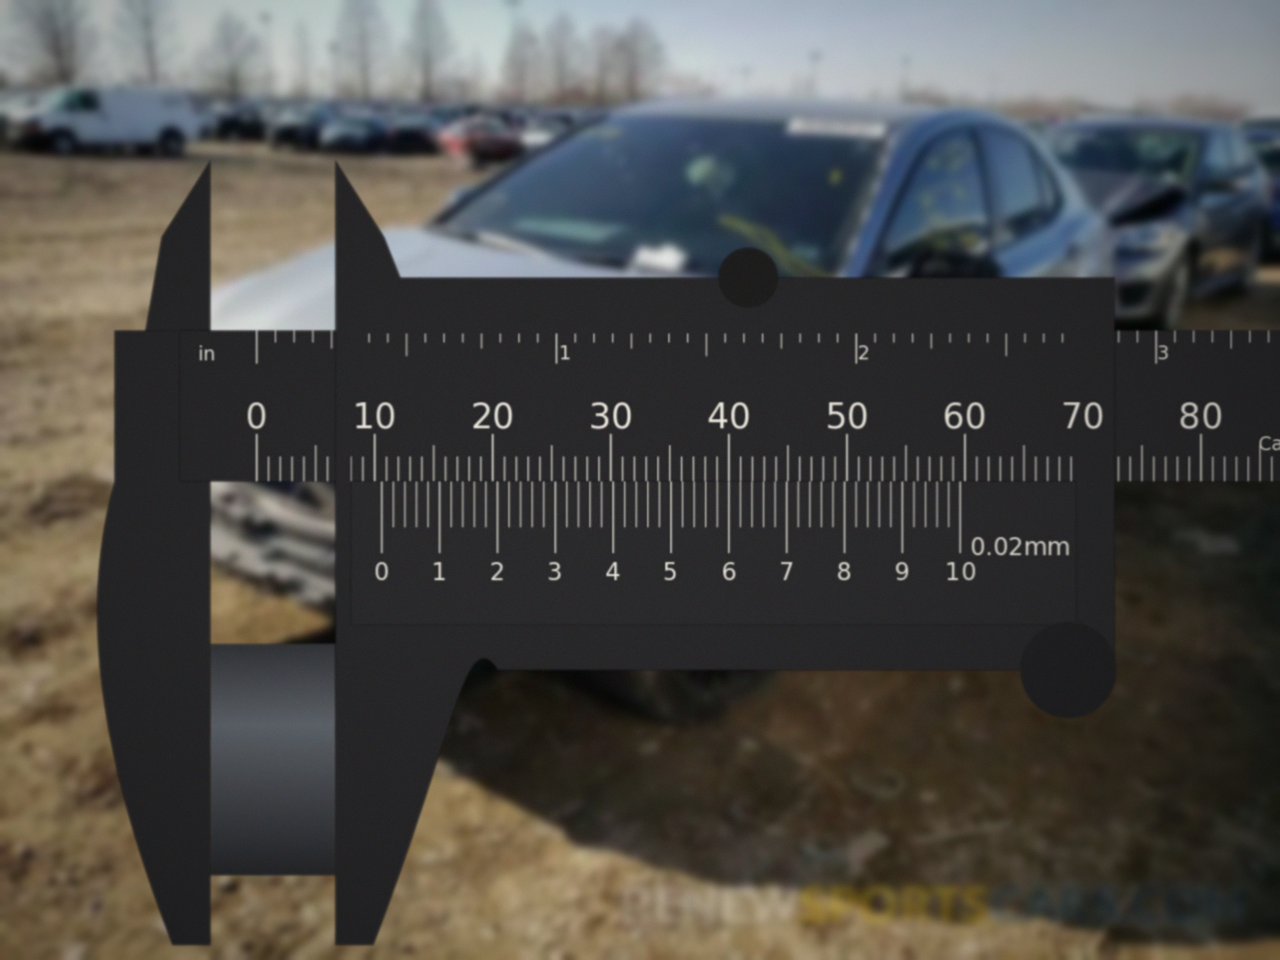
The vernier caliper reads 10.6 mm
